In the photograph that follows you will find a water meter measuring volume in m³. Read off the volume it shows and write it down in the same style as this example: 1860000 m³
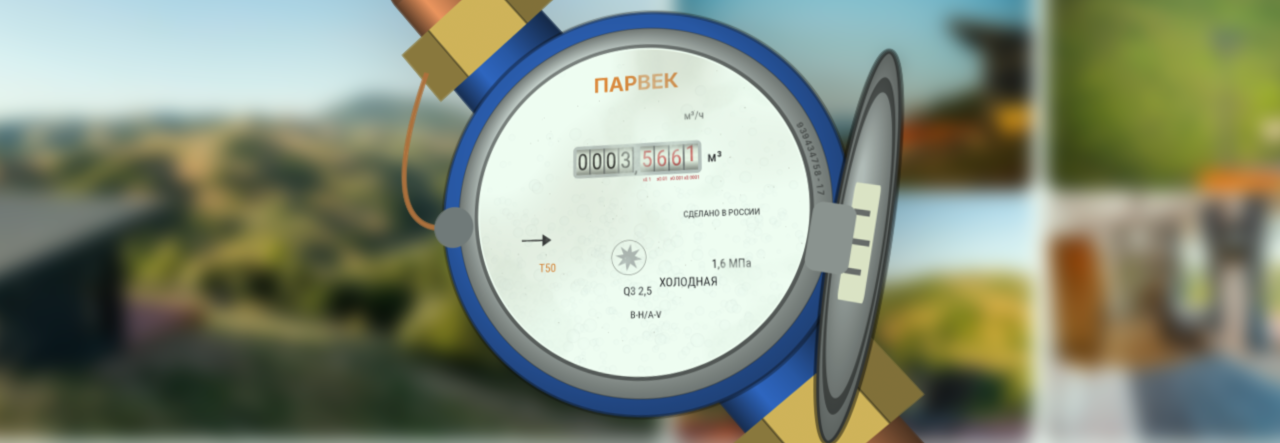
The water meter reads 3.5661 m³
